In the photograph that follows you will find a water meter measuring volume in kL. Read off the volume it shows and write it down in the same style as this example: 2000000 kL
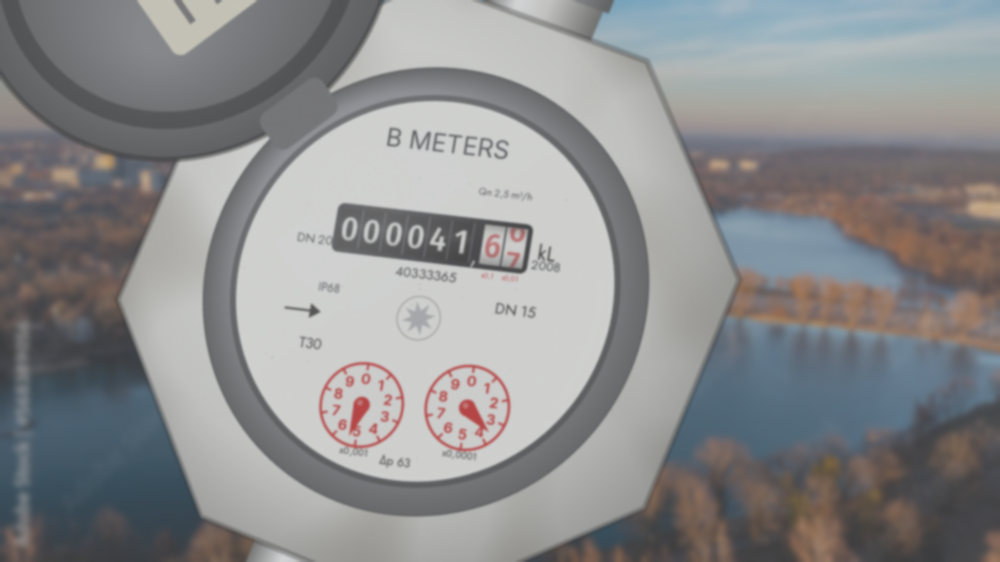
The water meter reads 41.6653 kL
